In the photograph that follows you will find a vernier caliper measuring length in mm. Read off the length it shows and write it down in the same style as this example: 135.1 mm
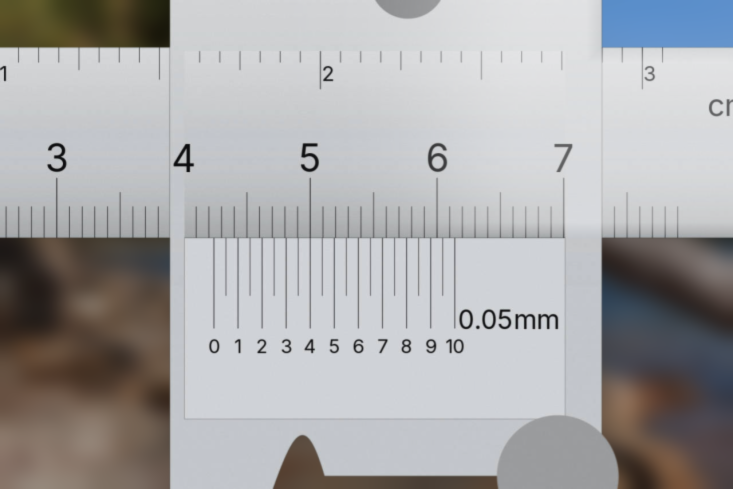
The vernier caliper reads 42.4 mm
